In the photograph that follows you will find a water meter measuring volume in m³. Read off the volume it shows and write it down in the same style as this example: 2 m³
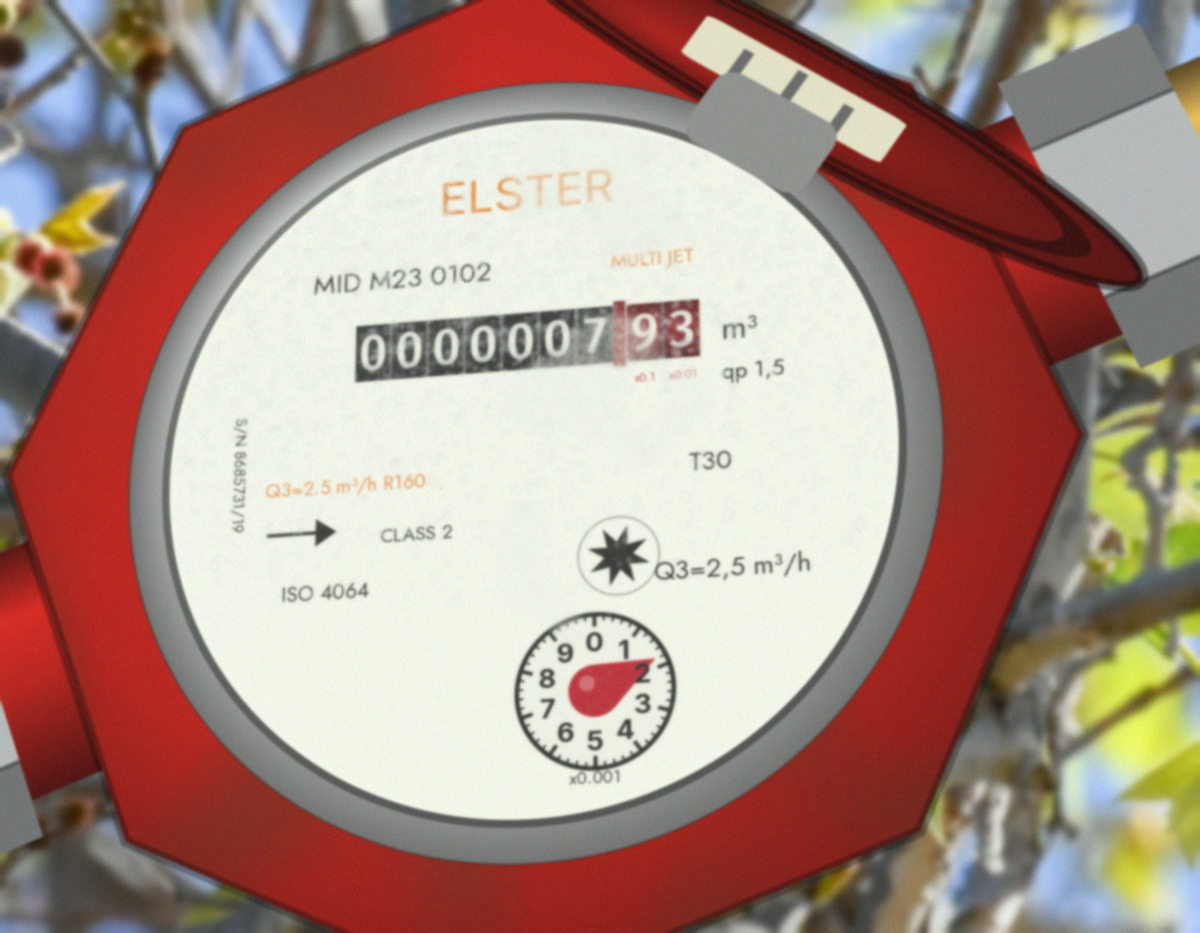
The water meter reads 7.931 m³
